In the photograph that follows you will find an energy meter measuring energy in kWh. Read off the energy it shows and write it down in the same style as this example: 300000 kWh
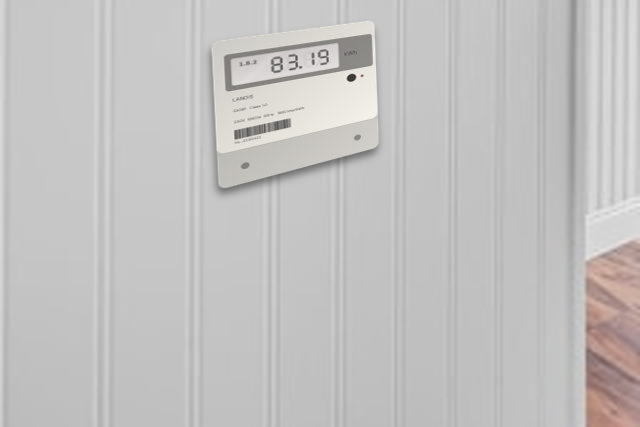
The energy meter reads 83.19 kWh
